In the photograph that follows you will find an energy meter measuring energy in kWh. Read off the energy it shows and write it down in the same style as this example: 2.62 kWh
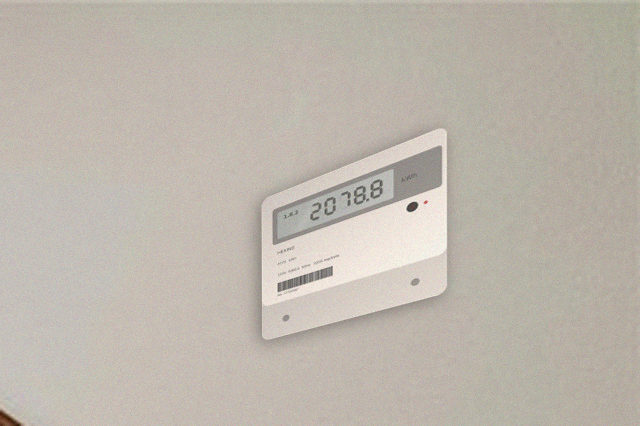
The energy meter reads 2078.8 kWh
